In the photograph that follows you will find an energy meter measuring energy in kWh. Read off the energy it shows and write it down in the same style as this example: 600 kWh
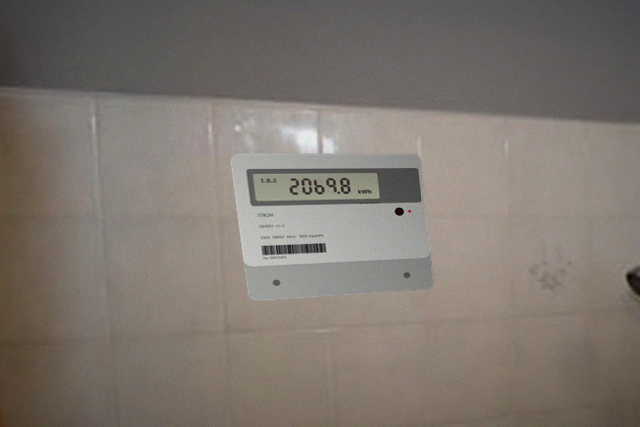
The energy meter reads 2069.8 kWh
